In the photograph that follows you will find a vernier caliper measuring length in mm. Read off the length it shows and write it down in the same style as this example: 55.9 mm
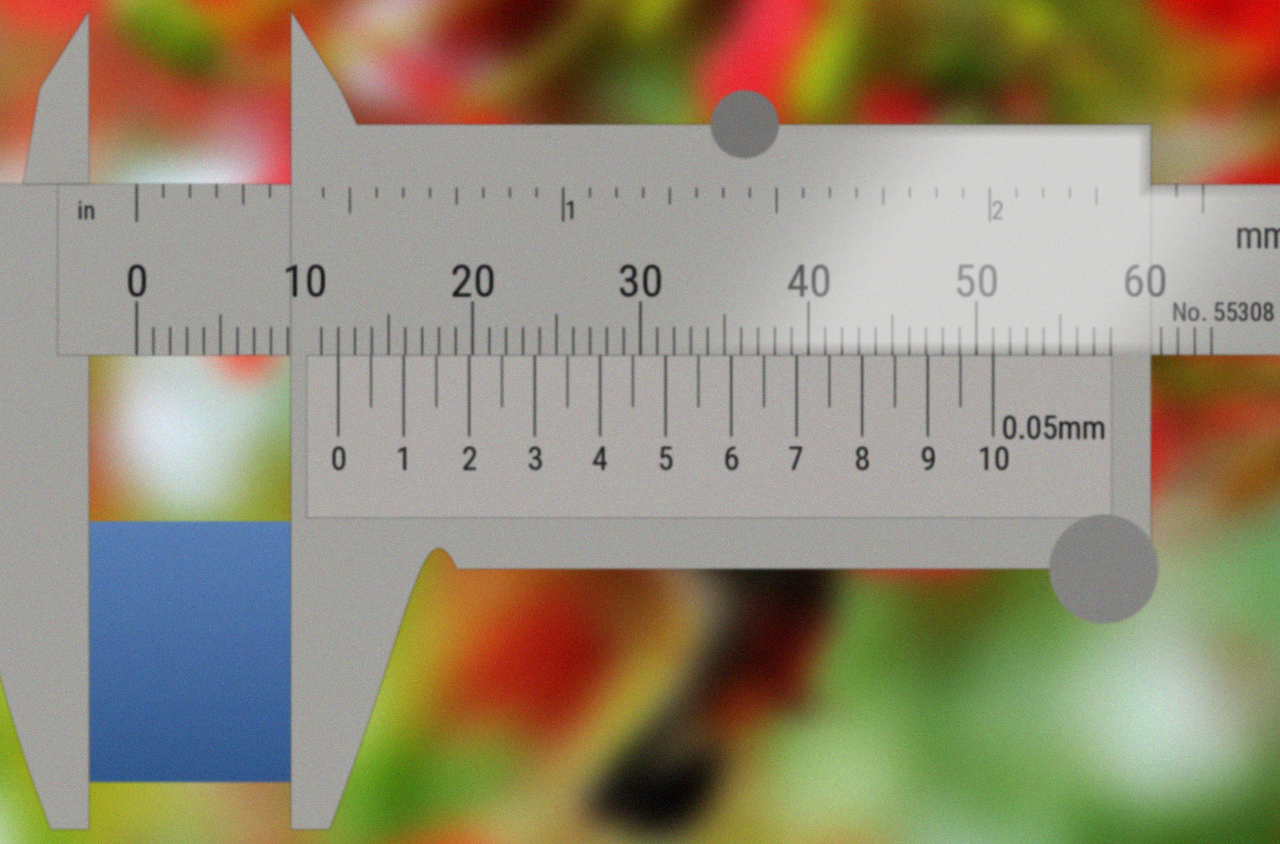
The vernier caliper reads 12.0 mm
